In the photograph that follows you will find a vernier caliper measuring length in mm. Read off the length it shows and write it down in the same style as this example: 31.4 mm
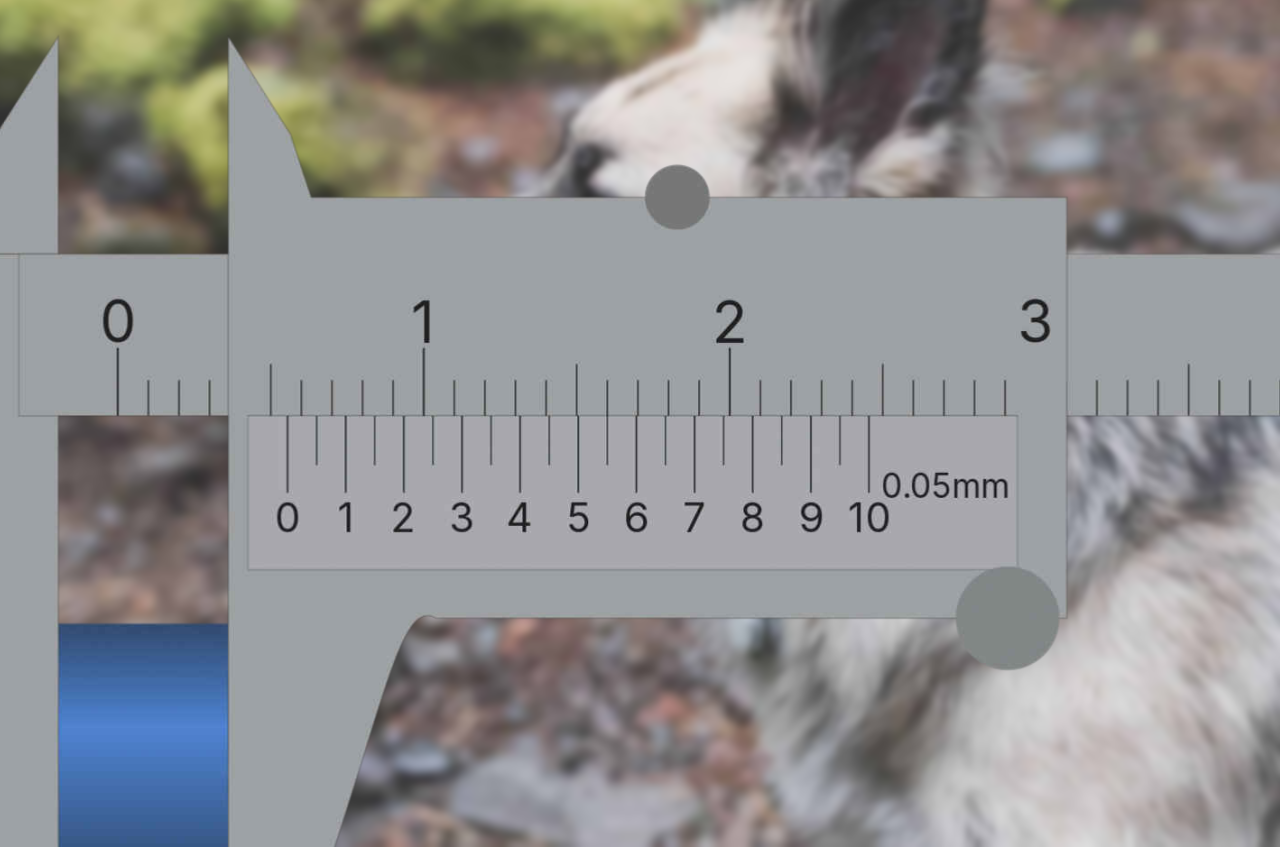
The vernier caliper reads 5.55 mm
